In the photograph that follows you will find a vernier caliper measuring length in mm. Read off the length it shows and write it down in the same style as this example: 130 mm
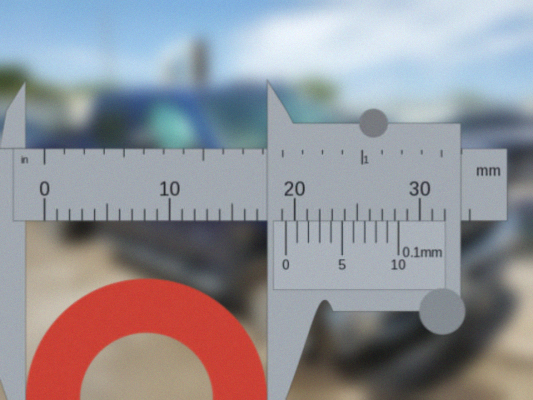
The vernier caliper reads 19.3 mm
